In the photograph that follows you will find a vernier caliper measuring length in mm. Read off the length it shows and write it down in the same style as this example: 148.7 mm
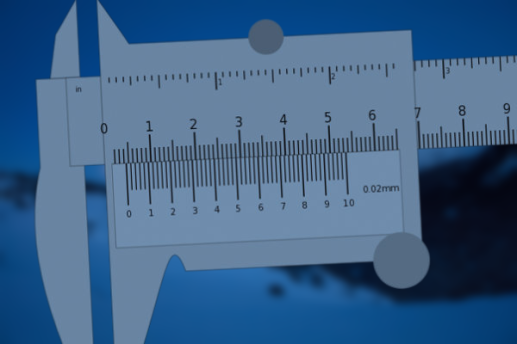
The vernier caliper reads 4.5 mm
